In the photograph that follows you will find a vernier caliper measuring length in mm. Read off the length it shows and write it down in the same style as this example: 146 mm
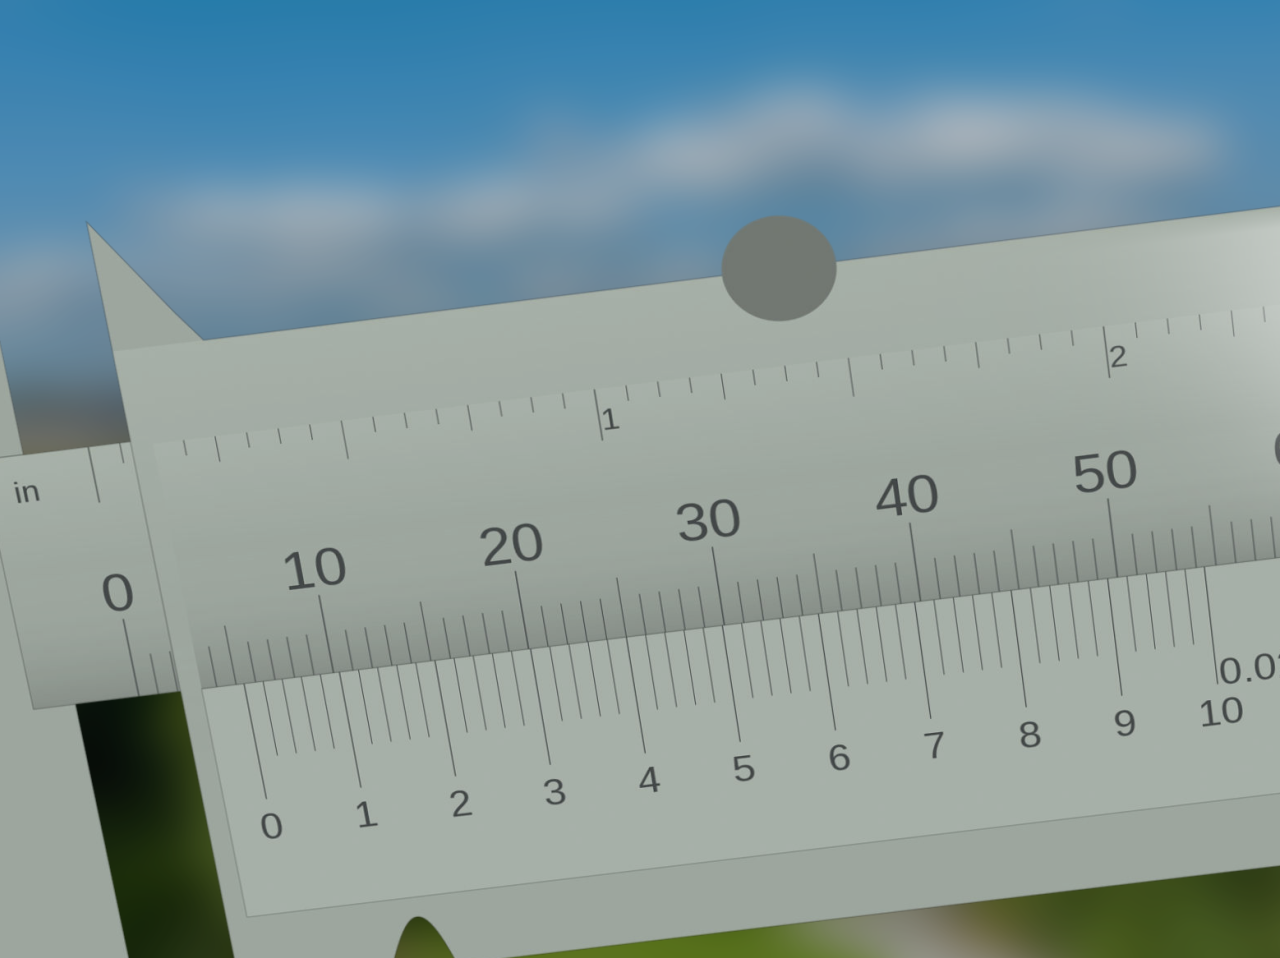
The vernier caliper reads 5.4 mm
